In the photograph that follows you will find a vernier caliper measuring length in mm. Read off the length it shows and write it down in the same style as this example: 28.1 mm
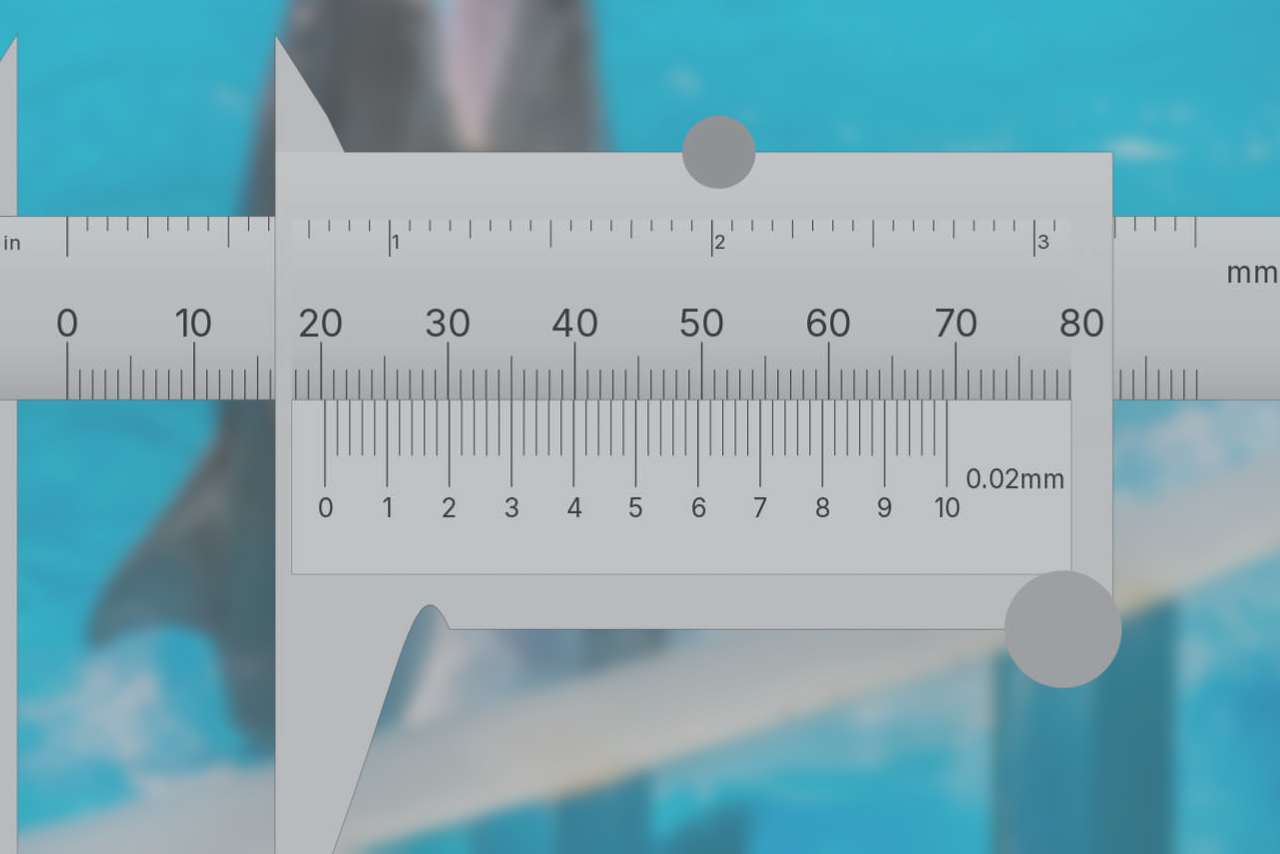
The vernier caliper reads 20.3 mm
